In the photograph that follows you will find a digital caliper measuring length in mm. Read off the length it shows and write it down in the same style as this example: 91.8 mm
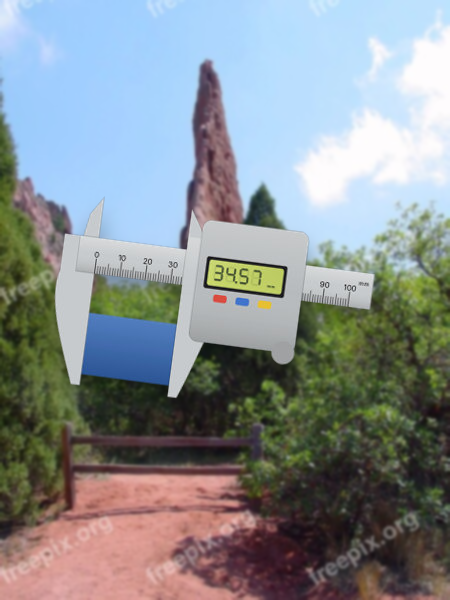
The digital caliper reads 34.57 mm
